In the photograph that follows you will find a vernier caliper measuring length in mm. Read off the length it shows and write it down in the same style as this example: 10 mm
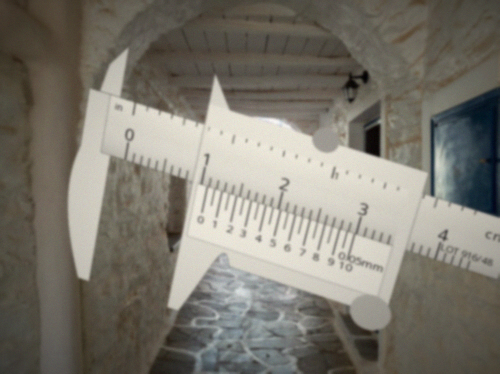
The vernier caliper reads 10.8 mm
